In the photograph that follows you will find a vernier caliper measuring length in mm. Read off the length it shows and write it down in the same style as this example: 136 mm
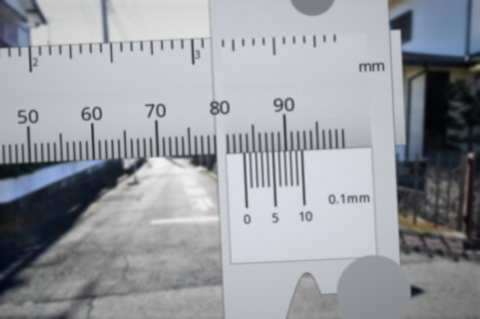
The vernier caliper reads 83.5 mm
